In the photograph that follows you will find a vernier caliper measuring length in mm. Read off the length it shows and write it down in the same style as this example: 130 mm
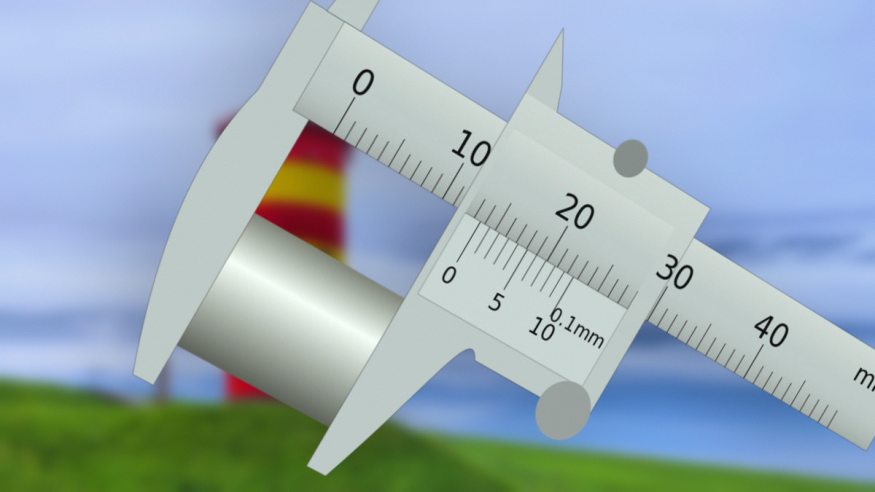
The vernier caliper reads 13.6 mm
